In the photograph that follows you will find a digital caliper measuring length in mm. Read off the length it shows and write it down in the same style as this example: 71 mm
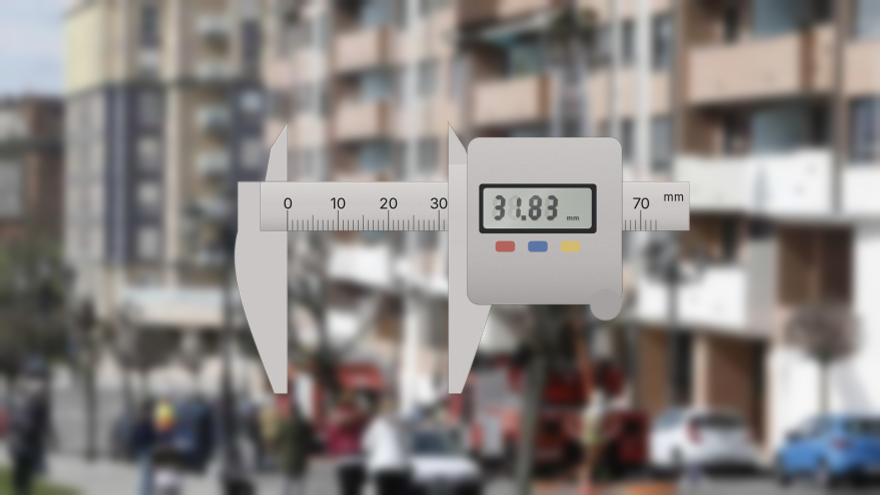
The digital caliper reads 31.83 mm
